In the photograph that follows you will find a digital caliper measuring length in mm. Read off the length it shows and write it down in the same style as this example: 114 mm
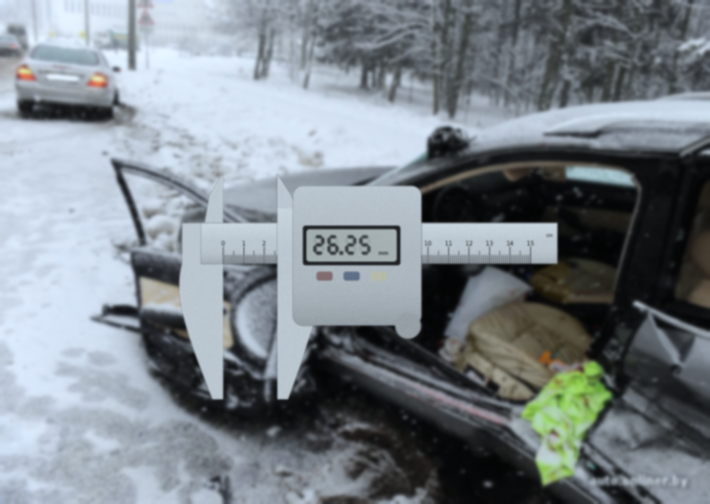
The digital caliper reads 26.25 mm
